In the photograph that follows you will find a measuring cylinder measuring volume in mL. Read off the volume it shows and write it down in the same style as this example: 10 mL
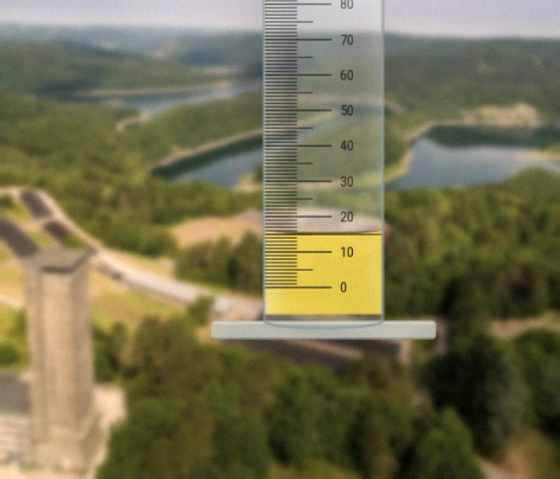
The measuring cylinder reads 15 mL
